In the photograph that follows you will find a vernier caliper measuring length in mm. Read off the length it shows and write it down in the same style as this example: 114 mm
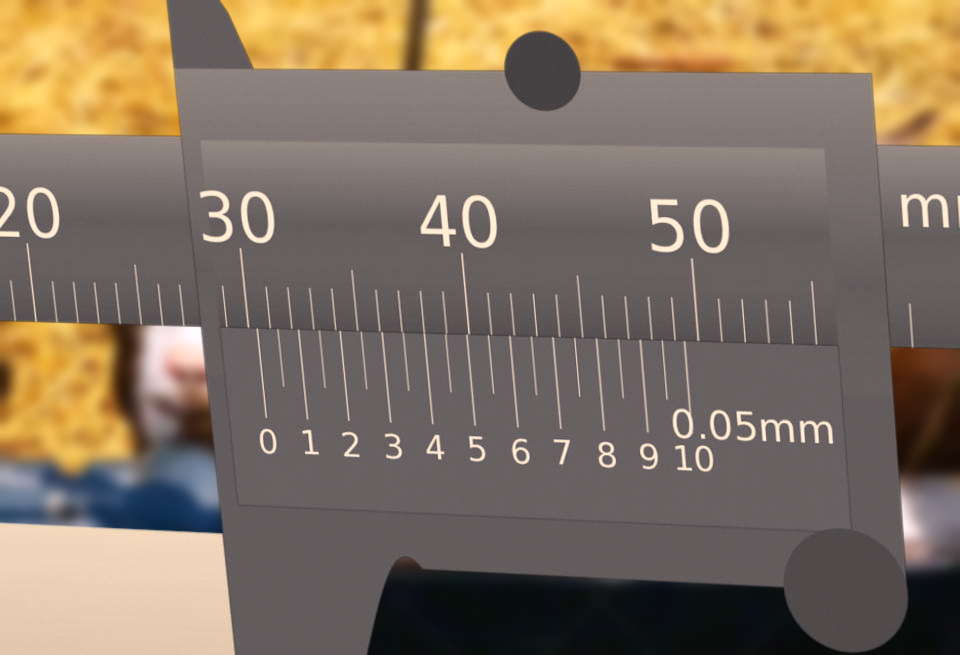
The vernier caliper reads 30.4 mm
